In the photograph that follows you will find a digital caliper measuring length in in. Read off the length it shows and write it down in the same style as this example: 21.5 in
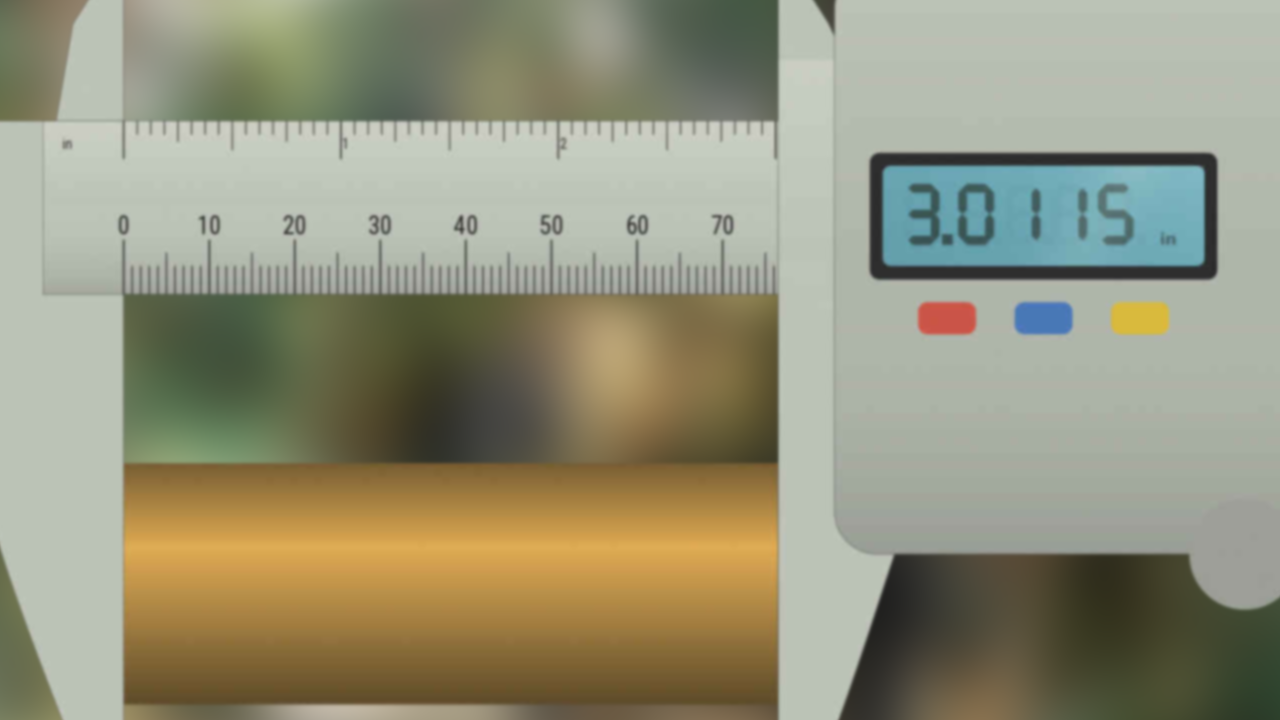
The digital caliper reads 3.0115 in
